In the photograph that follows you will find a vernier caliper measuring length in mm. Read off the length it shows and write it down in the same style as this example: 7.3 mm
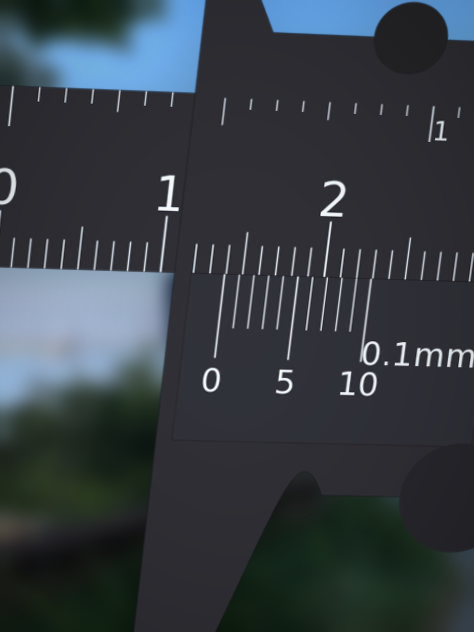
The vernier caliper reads 13.9 mm
